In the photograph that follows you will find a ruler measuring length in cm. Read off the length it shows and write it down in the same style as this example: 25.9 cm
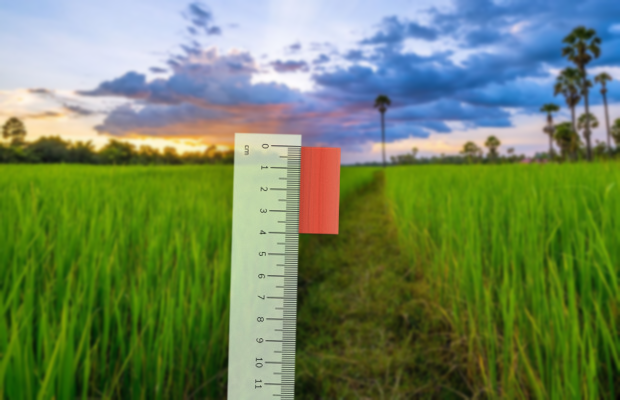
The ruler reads 4 cm
